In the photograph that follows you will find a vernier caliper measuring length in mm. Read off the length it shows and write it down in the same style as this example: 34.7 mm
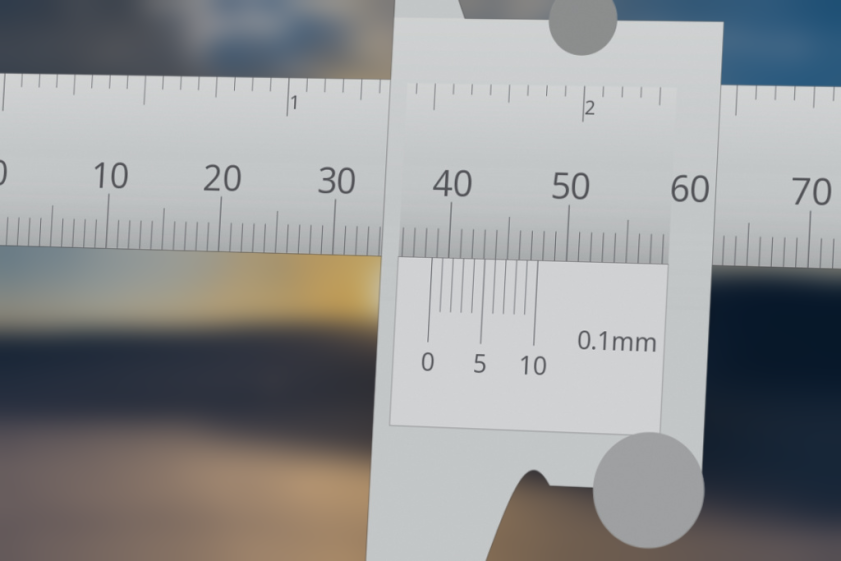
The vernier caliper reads 38.6 mm
